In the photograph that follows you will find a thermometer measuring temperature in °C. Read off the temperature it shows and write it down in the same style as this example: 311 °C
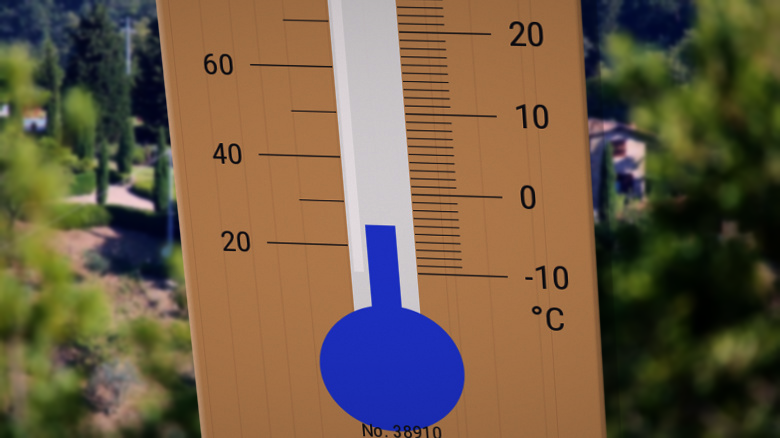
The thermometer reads -4 °C
